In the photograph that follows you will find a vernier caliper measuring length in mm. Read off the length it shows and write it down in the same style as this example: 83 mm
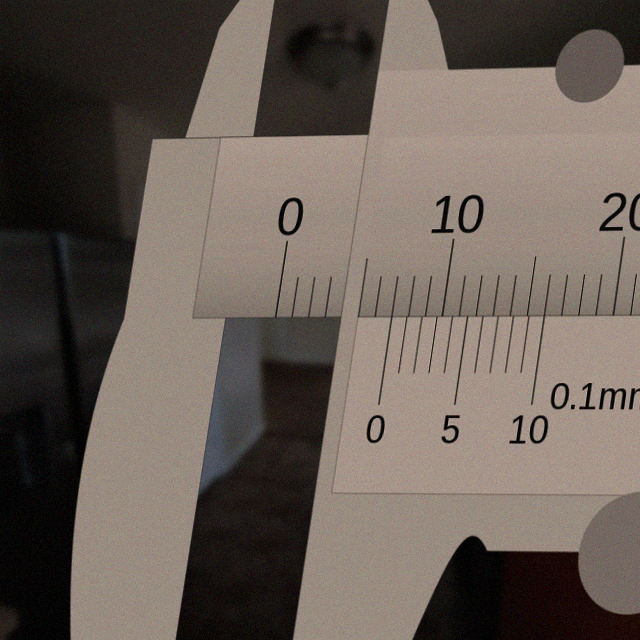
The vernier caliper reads 7.0 mm
